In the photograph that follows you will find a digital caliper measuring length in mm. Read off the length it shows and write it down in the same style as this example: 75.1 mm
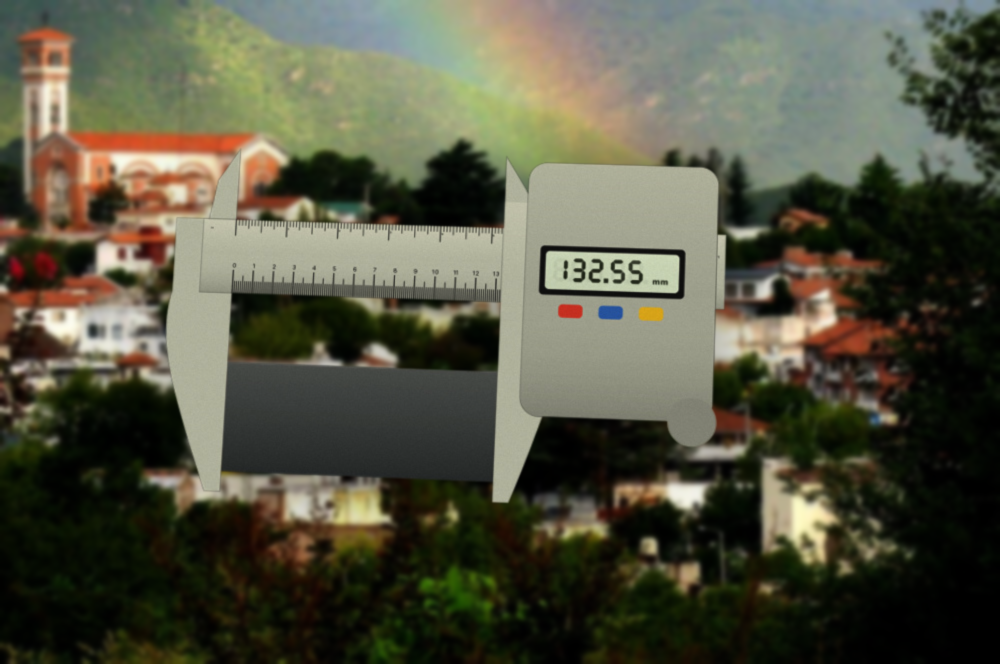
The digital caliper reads 132.55 mm
